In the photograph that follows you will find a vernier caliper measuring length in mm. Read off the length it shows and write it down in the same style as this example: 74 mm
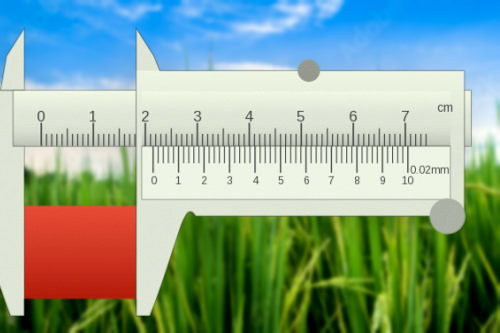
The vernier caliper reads 21.5 mm
